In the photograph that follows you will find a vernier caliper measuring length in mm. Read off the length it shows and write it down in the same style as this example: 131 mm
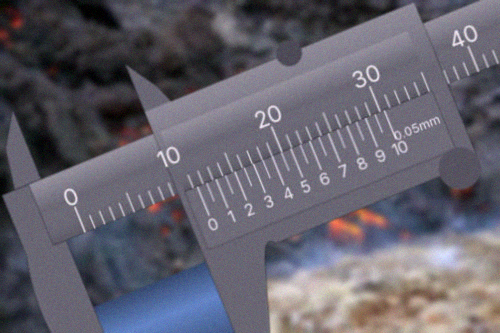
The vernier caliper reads 11.4 mm
